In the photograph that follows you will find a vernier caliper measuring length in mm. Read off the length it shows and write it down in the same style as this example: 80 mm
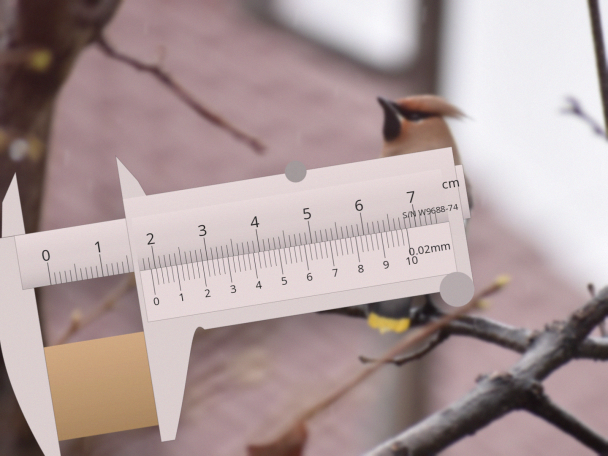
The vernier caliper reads 19.2 mm
